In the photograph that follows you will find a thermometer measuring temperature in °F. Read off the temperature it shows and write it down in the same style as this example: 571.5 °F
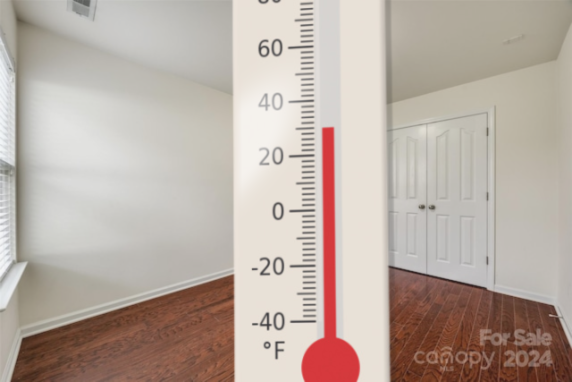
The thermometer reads 30 °F
